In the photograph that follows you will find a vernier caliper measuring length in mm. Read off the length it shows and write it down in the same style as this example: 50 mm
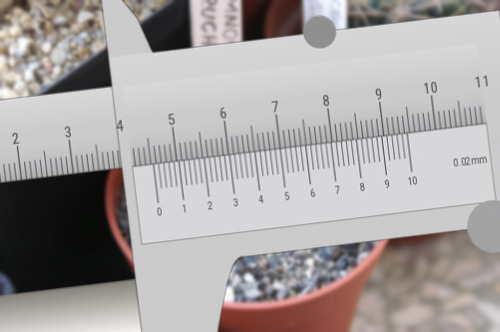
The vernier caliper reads 45.5 mm
